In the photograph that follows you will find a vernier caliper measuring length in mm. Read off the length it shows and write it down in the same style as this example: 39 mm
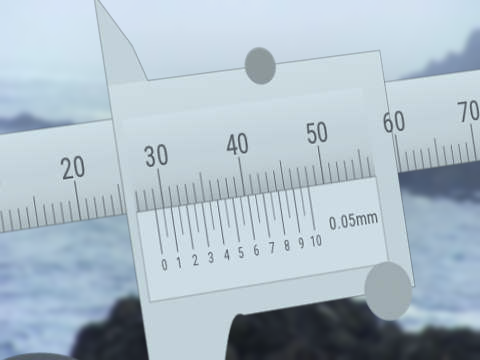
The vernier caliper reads 29.0 mm
